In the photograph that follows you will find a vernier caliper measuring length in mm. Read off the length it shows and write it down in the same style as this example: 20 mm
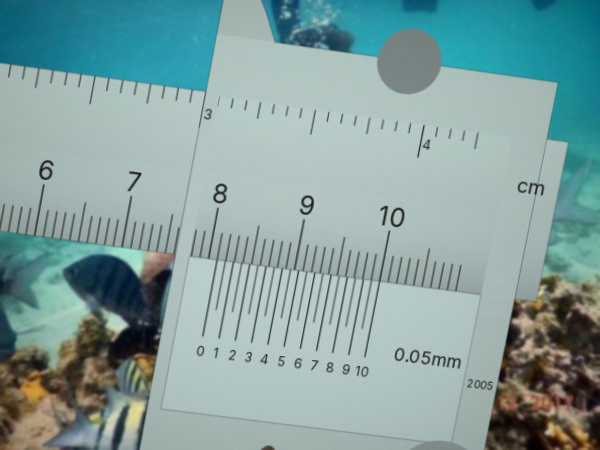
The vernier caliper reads 81.0 mm
